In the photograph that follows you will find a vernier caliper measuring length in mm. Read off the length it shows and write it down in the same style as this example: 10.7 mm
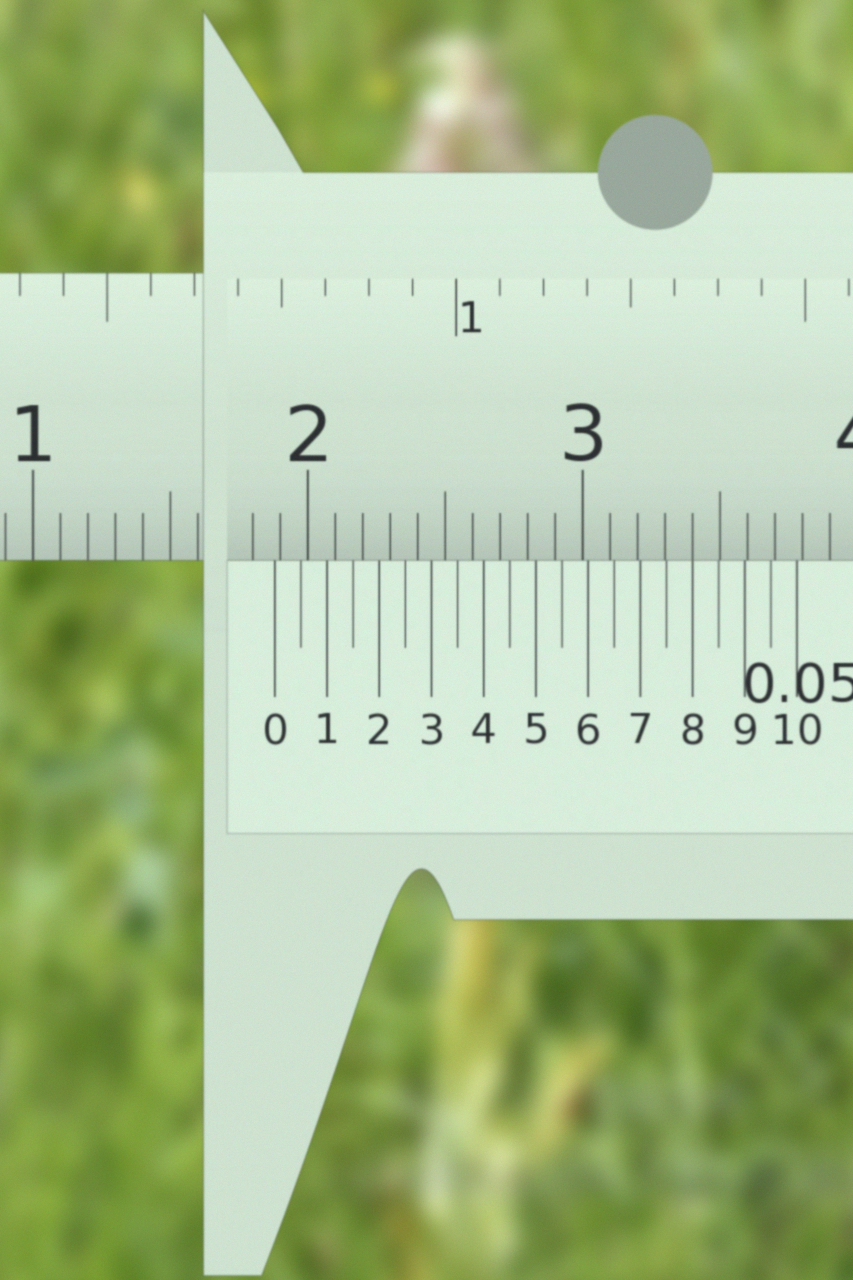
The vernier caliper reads 18.8 mm
